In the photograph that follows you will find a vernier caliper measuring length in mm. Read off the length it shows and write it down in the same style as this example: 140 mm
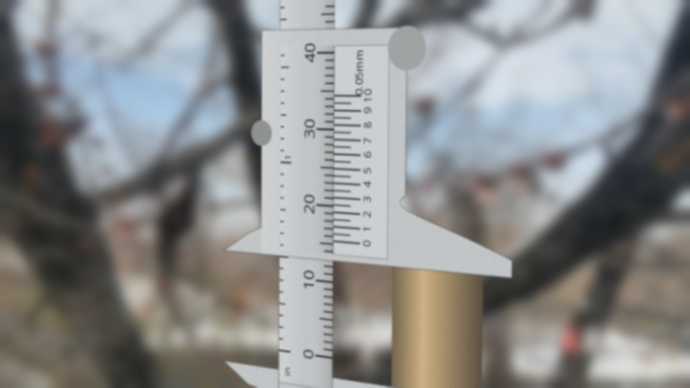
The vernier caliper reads 15.4 mm
